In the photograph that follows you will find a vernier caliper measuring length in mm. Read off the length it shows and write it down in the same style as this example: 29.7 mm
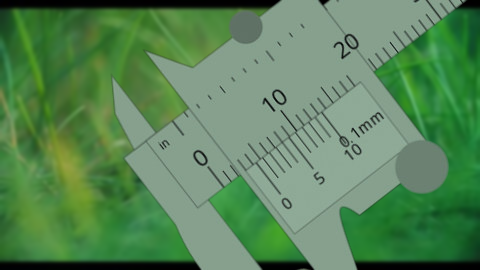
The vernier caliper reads 4.4 mm
